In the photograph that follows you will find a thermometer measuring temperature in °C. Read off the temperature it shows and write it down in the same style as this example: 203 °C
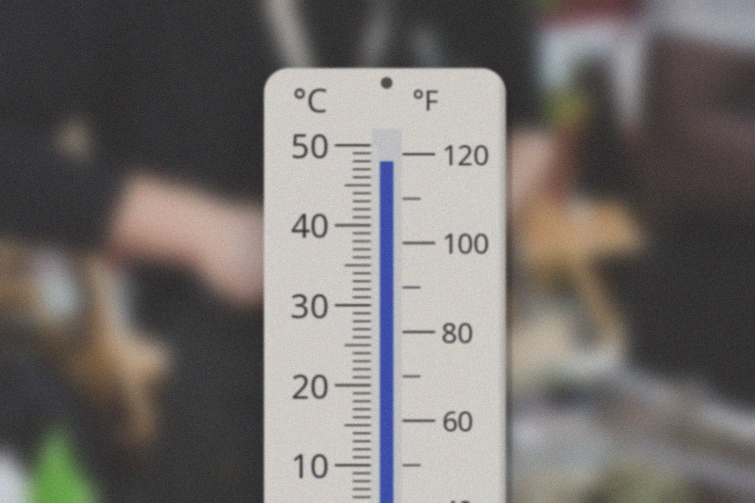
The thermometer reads 48 °C
